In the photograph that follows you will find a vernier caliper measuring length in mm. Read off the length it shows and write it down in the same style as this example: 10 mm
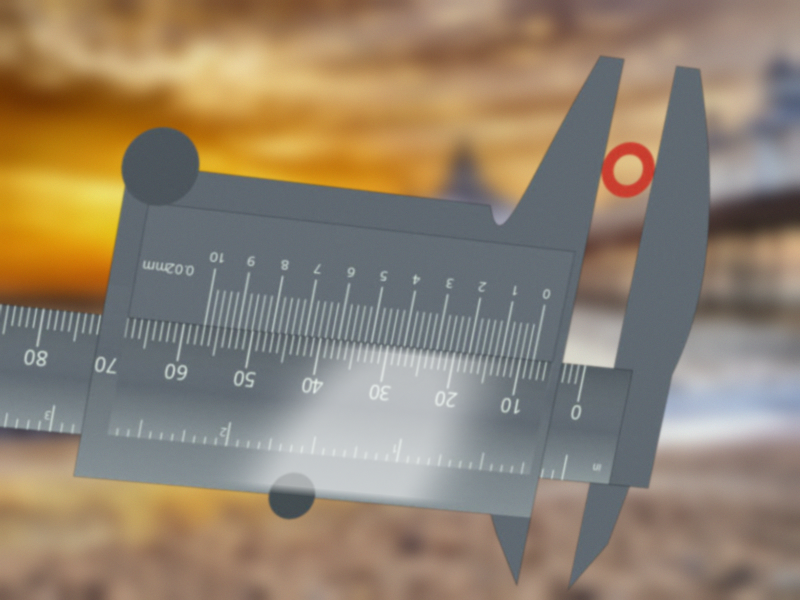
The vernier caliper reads 8.0 mm
